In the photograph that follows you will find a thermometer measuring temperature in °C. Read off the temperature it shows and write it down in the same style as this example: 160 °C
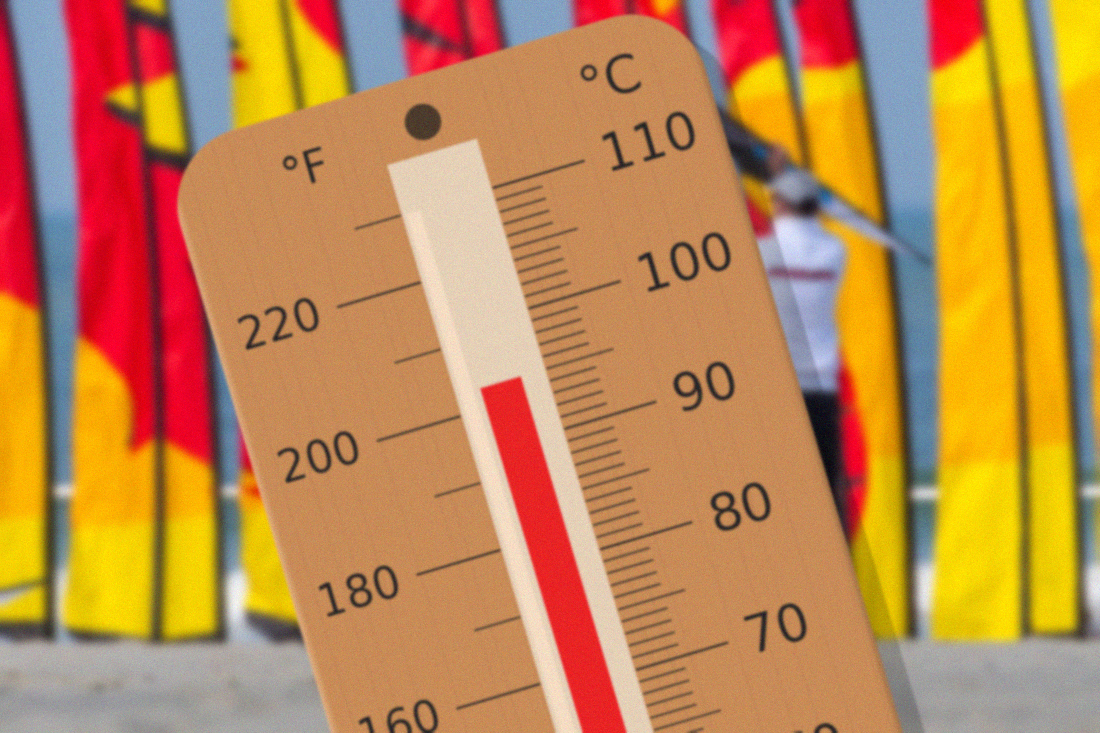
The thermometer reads 95 °C
